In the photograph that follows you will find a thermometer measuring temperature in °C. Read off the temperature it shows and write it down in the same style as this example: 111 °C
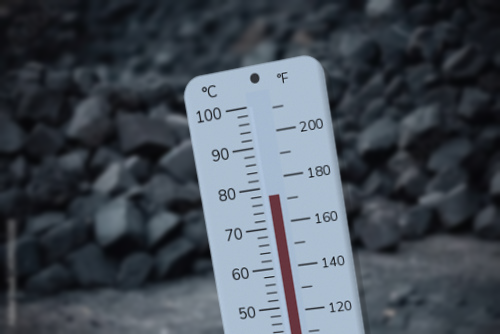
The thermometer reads 78 °C
